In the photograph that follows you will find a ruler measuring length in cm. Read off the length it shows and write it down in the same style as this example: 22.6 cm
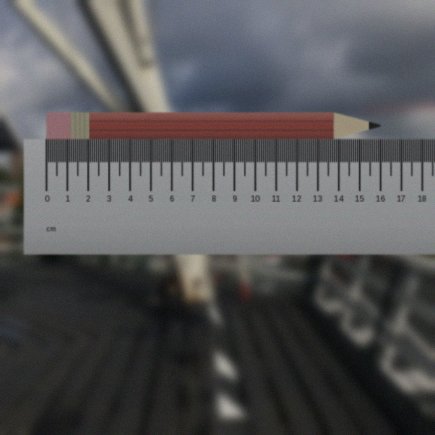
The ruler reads 16 cm
